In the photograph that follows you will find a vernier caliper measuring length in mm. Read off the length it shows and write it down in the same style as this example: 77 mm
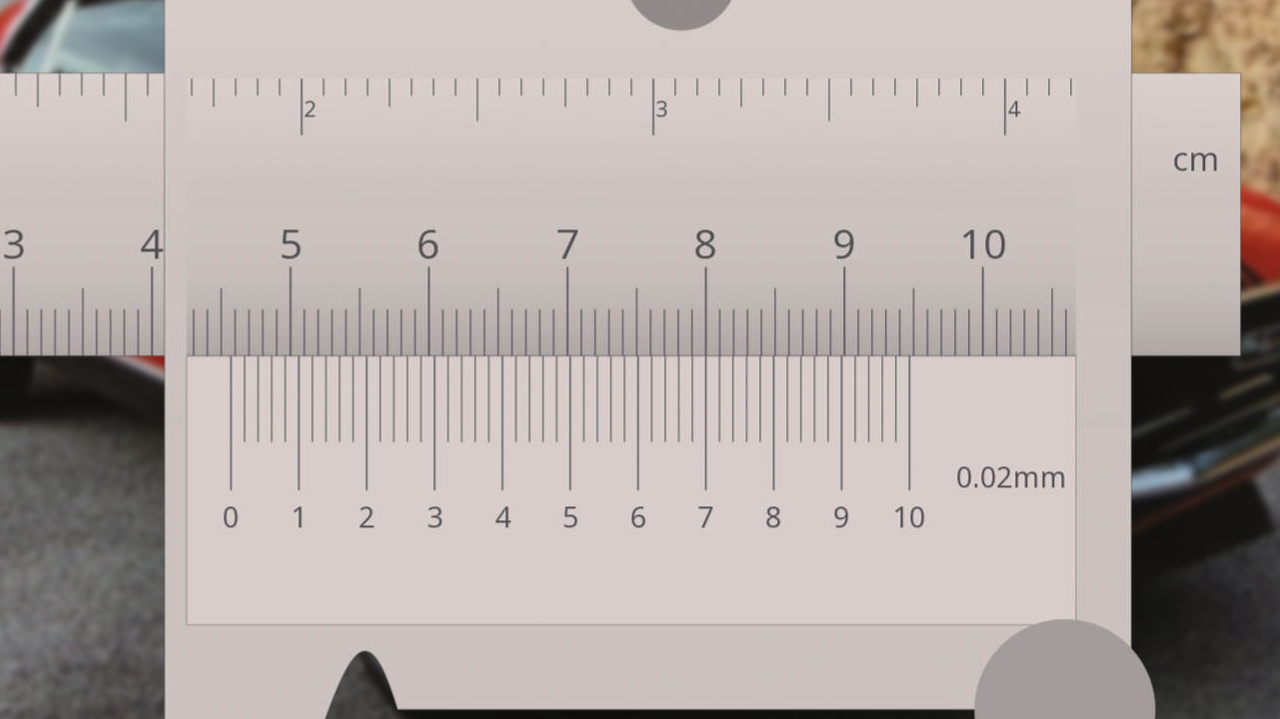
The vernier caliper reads 45.7 mm
